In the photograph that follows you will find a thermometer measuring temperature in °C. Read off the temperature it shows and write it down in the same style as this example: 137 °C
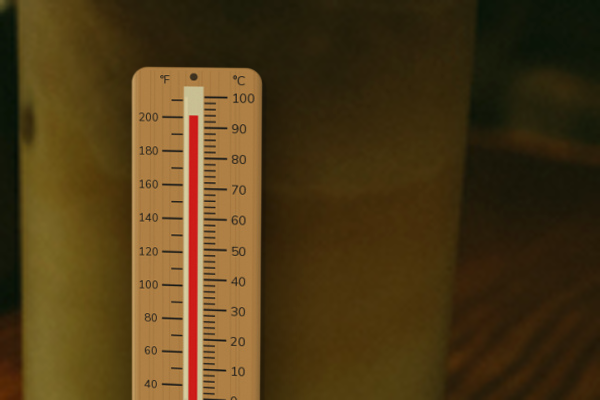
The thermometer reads 94 °C
